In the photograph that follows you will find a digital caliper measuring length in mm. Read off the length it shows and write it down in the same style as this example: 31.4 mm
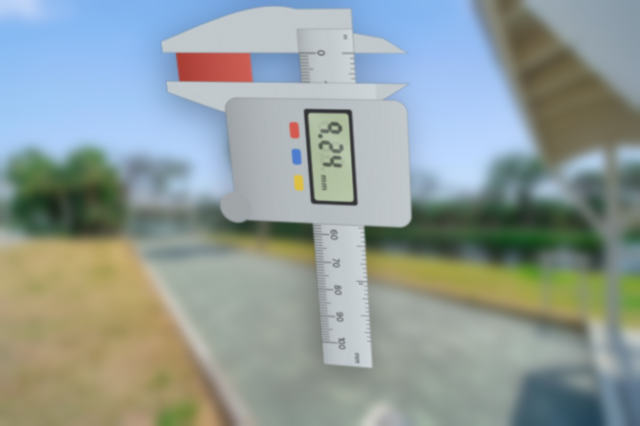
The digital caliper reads 9.24 mm
